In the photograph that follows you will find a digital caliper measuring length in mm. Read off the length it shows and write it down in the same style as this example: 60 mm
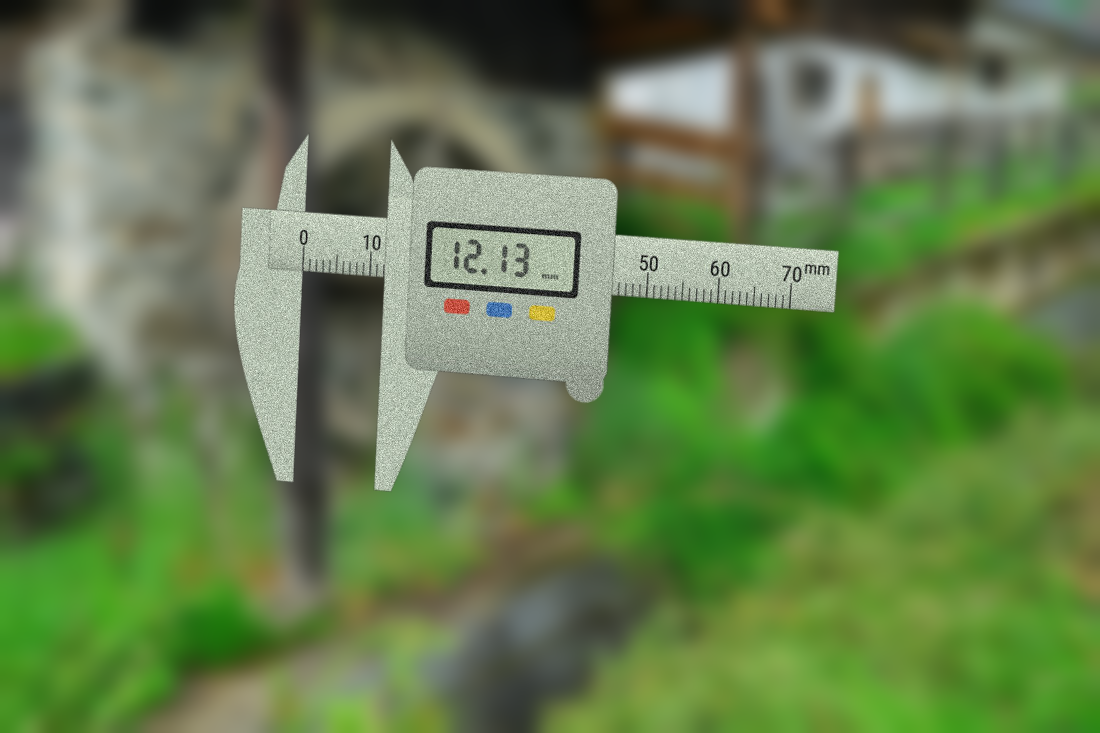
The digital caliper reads 12.13 mm
